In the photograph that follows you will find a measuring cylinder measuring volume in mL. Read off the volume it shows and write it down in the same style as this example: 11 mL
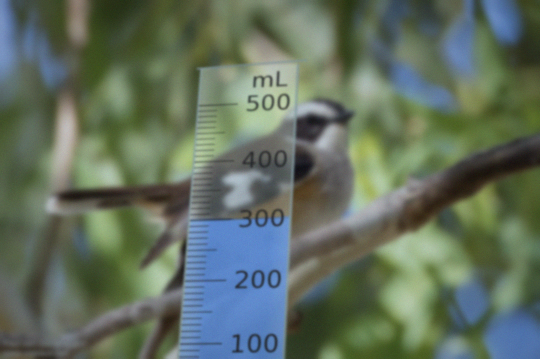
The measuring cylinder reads 300 mL
